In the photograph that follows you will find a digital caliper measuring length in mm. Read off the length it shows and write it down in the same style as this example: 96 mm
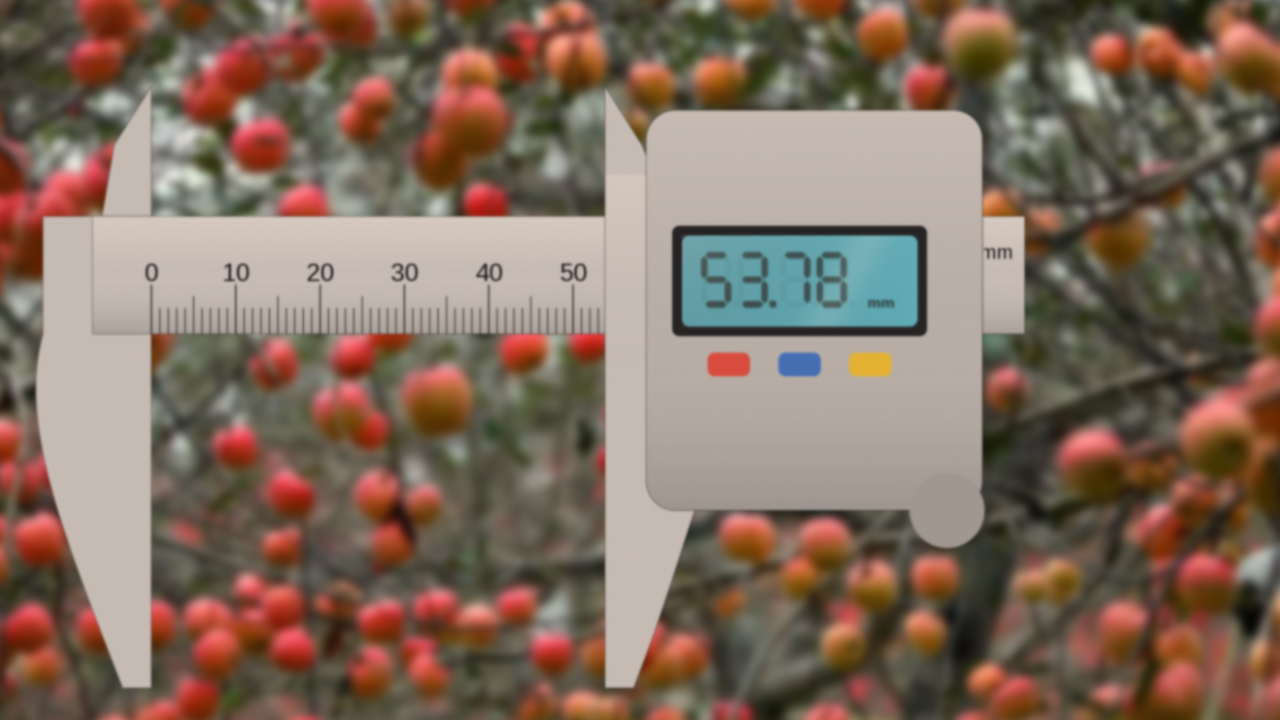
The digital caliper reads 53.78 mm
